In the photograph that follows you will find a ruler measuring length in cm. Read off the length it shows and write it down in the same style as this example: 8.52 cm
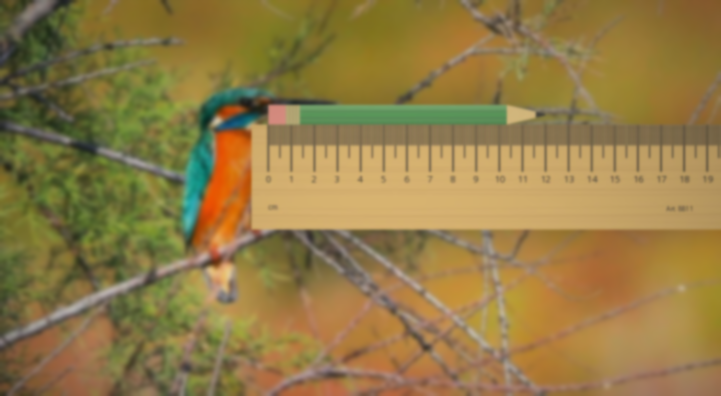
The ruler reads 12 cm
